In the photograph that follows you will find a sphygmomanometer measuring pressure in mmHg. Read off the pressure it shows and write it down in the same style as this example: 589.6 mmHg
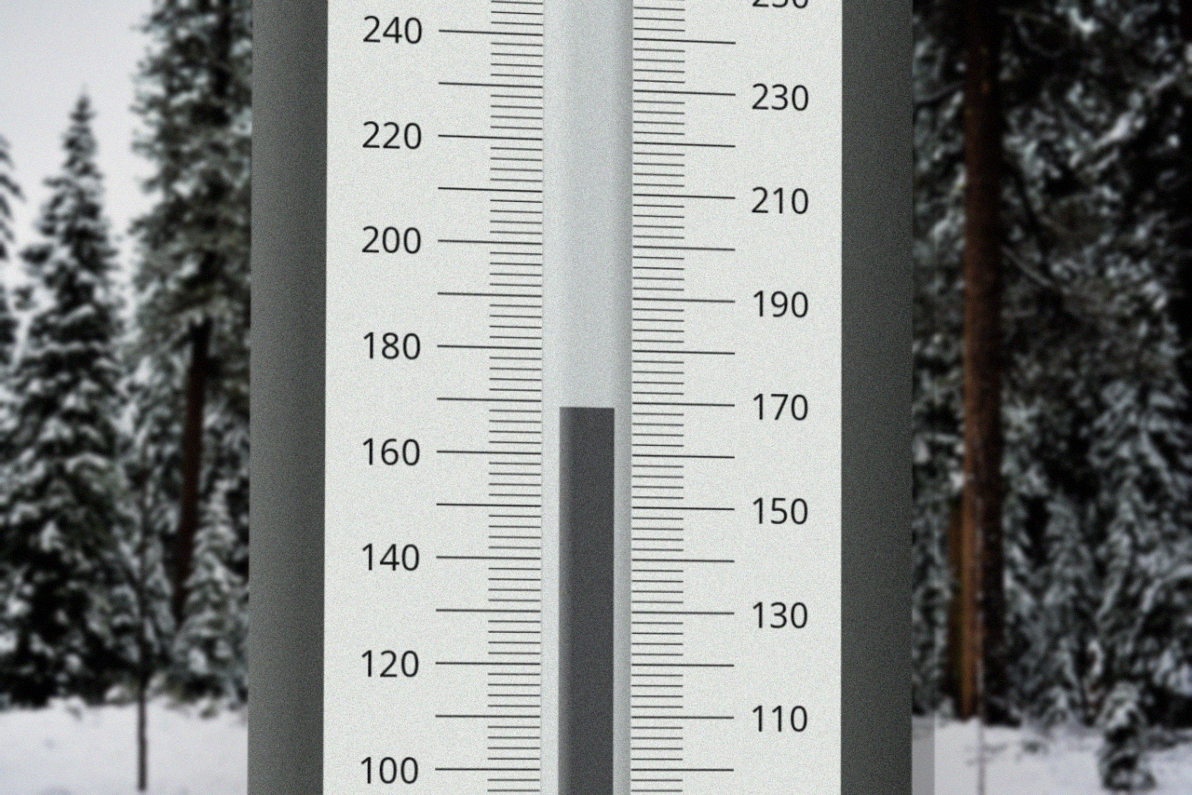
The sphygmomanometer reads 169 mmHg
